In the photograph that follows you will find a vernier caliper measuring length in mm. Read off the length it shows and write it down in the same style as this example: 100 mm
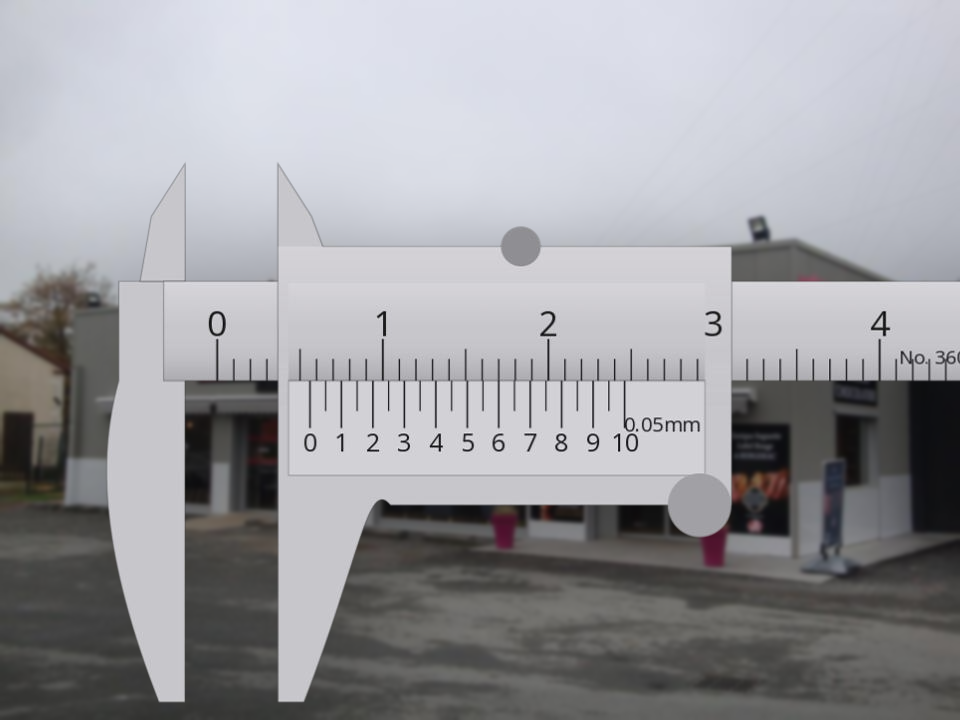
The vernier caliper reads 5.6 mm
